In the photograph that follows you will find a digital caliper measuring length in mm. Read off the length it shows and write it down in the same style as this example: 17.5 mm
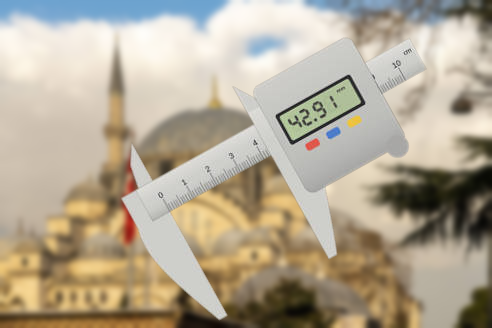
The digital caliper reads 42.91 mm
